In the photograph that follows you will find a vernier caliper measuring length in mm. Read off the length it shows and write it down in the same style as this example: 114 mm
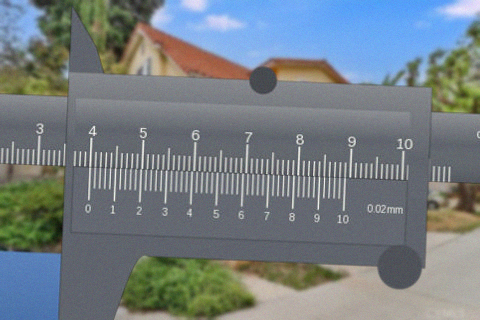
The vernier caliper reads 40.0 mm
